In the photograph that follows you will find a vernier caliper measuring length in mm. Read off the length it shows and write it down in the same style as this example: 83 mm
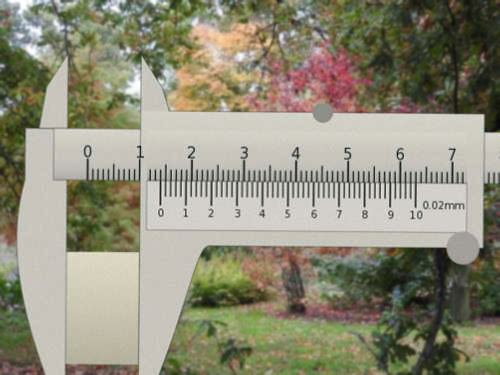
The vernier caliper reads 14.0 mm
